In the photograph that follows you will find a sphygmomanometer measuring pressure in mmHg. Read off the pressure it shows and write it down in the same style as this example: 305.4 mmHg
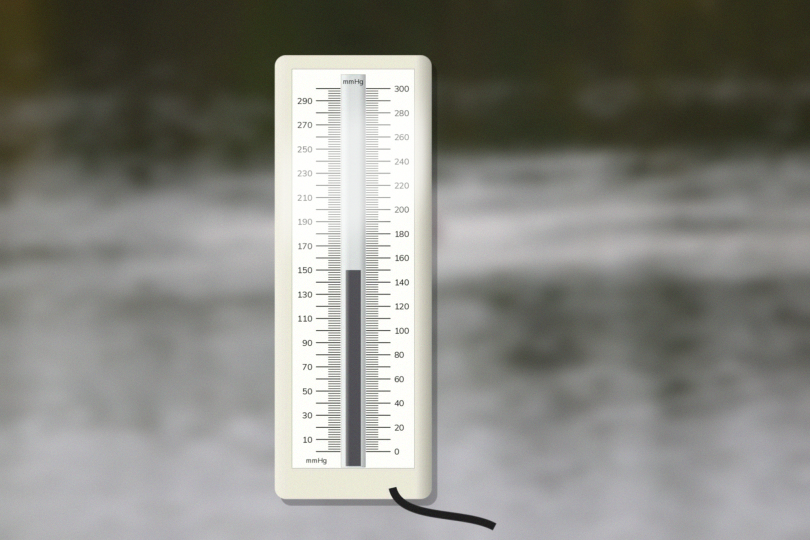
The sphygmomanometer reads 150 mmHg
